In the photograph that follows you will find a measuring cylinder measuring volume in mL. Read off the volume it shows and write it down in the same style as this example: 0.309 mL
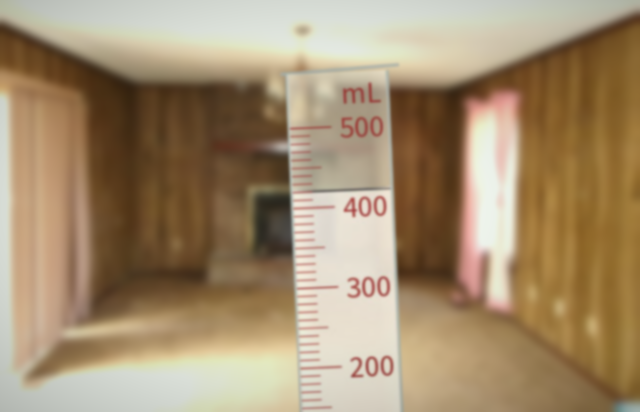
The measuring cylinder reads 420 mL
